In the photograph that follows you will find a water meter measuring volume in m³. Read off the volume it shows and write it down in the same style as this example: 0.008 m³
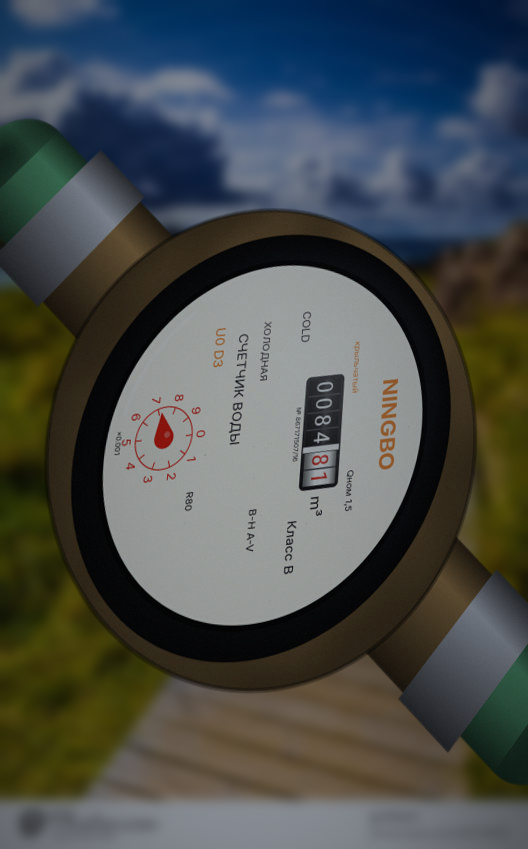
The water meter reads 84.817 m³
